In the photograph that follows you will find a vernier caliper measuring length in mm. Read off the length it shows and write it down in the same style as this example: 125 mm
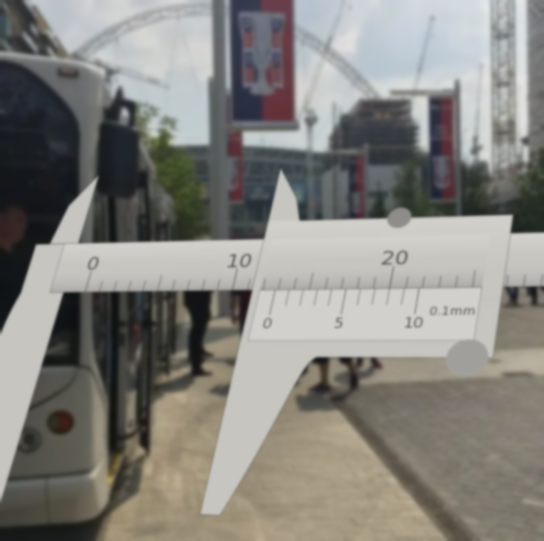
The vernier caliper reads 12.8 mm
